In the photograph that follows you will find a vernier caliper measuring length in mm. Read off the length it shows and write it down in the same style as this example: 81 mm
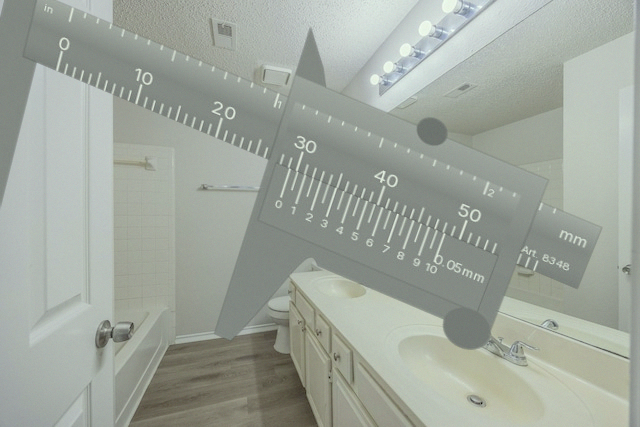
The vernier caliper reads 29.2 mm
